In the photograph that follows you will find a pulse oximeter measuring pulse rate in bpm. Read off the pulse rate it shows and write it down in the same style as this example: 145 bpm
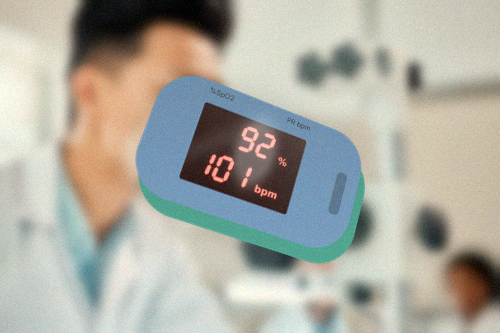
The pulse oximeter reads 101 bpm
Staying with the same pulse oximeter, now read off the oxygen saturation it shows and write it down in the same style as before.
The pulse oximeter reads 92 %
